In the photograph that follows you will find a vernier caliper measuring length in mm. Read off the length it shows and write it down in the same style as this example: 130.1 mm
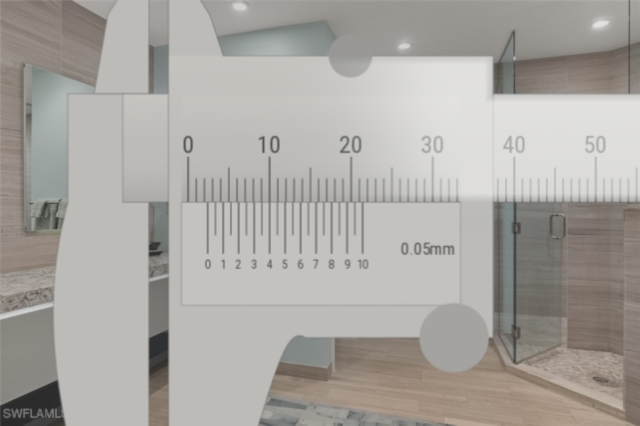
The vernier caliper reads 2.4 mm
